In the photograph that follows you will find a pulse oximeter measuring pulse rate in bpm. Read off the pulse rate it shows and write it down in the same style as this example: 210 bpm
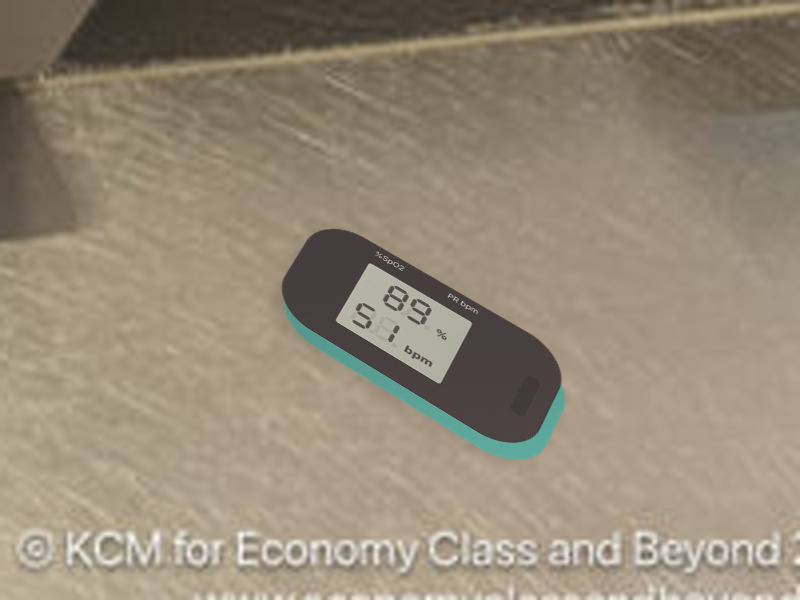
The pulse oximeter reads 51 bpm
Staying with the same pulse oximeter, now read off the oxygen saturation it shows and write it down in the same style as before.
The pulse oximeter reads 89 %
